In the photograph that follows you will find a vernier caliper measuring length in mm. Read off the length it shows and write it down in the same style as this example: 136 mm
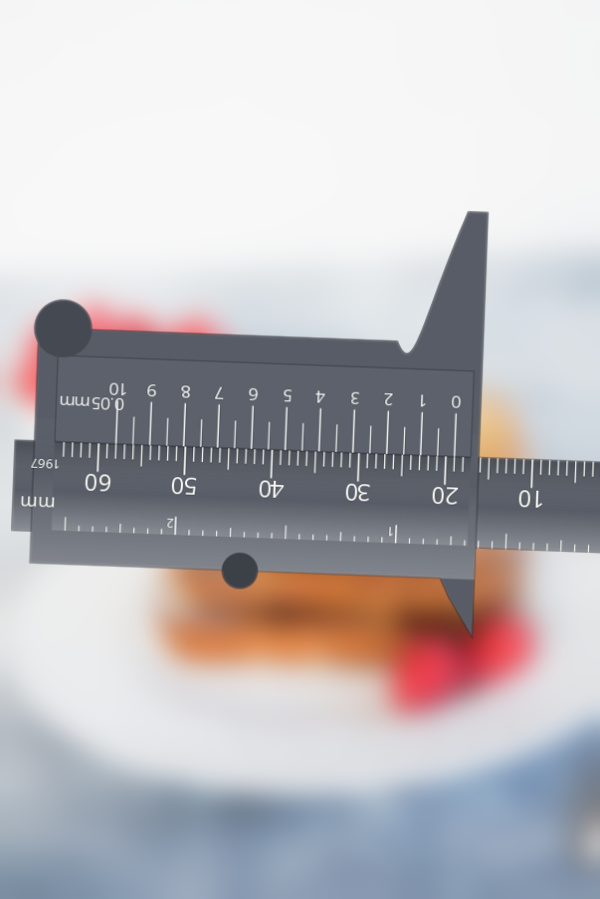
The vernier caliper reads 19.0 mm
